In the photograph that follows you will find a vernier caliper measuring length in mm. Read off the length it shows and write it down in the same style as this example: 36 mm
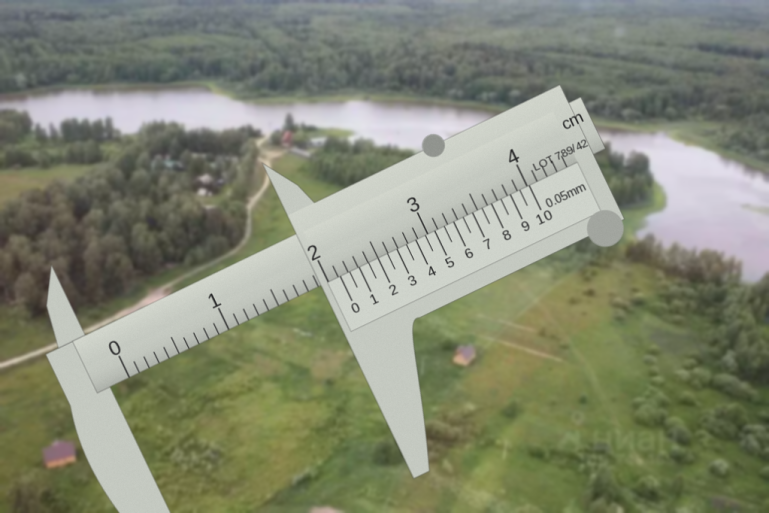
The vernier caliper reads 21.2 mm
